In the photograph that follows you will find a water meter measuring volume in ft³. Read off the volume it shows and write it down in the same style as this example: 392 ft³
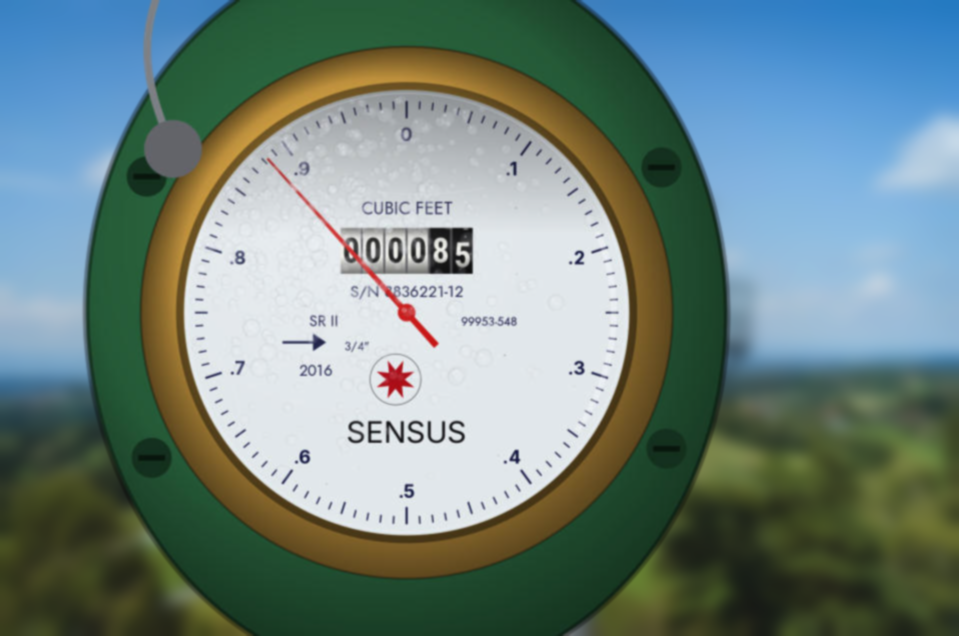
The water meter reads 84.88 ft³
